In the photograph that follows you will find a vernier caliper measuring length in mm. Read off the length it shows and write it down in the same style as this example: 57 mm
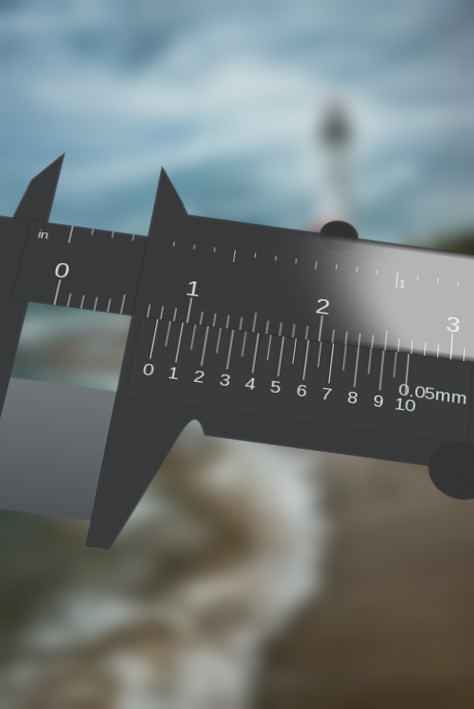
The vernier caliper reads 7.8 mm
